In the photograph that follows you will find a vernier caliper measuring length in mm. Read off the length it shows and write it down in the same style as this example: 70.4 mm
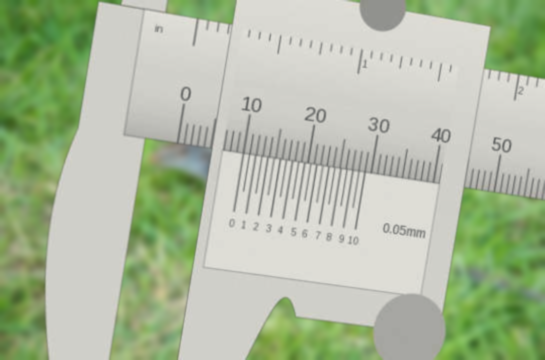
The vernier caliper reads 10.0 mm
